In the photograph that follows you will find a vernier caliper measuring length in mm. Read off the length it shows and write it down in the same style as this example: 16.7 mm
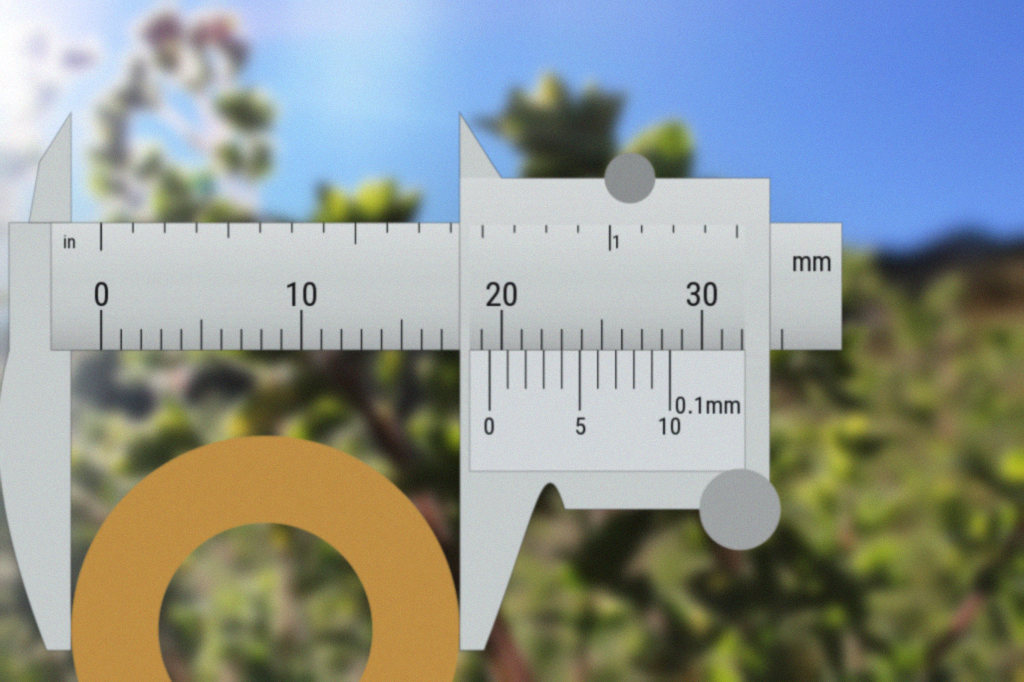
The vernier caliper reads 19.4 mm
